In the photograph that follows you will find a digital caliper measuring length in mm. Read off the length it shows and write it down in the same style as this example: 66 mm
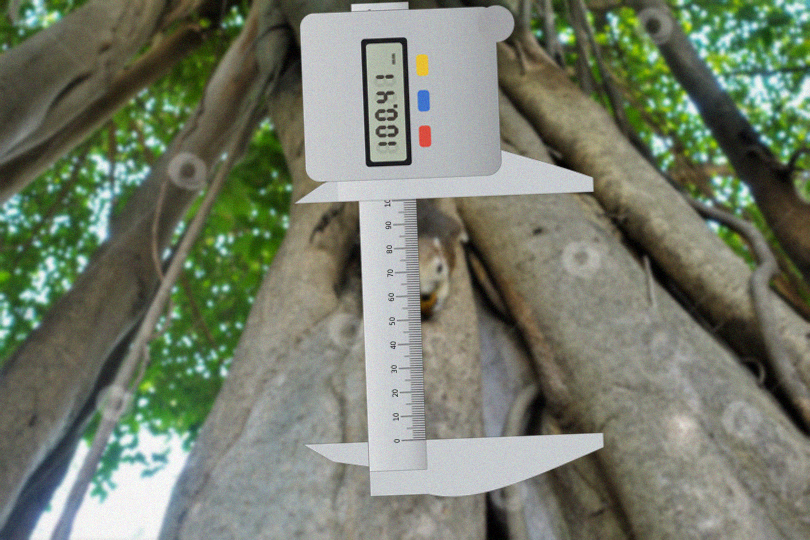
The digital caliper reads 100.41 mm
